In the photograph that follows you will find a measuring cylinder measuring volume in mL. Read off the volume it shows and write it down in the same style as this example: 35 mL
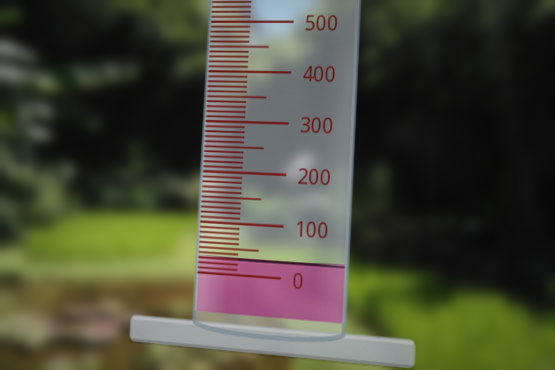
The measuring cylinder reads 30 mL
